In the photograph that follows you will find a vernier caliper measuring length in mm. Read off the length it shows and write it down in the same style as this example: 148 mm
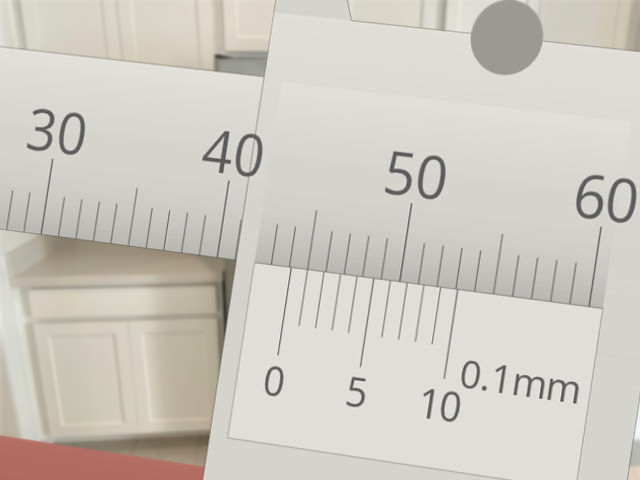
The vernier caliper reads 44.1 mm
